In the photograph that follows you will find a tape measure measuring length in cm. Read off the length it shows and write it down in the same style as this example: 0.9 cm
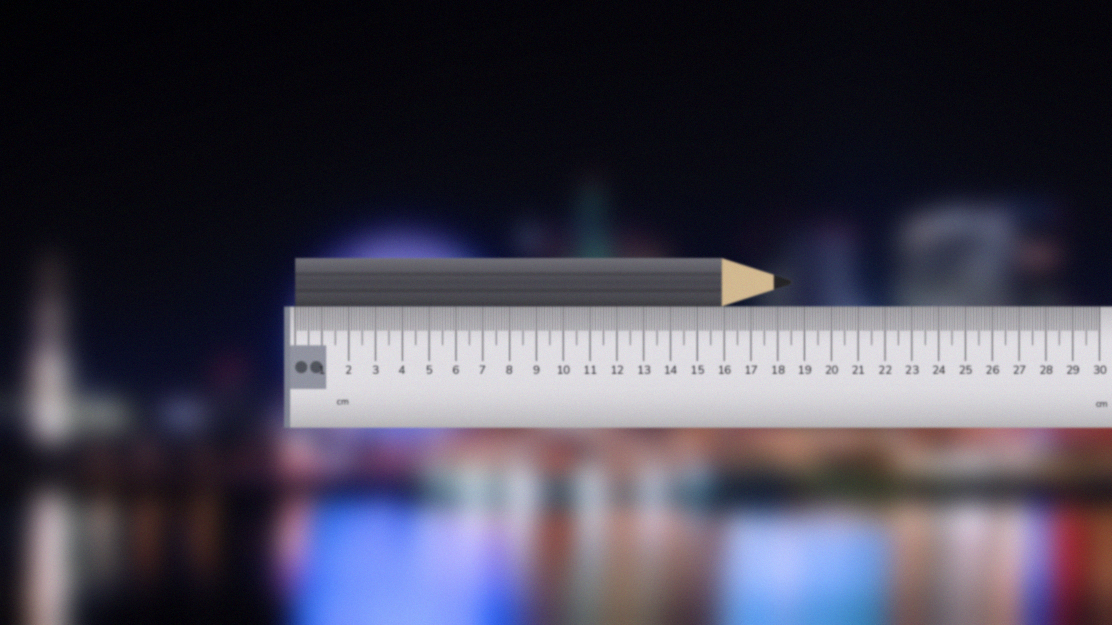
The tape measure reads 18.5 cm
